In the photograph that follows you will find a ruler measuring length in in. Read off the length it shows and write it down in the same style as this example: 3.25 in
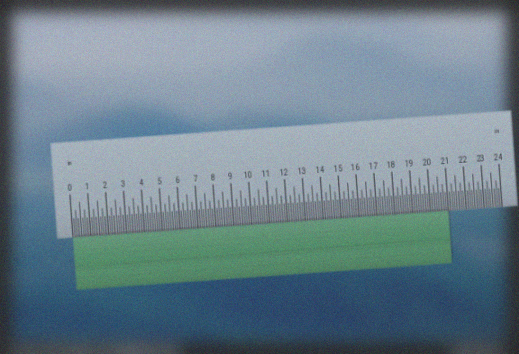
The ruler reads 21 in
